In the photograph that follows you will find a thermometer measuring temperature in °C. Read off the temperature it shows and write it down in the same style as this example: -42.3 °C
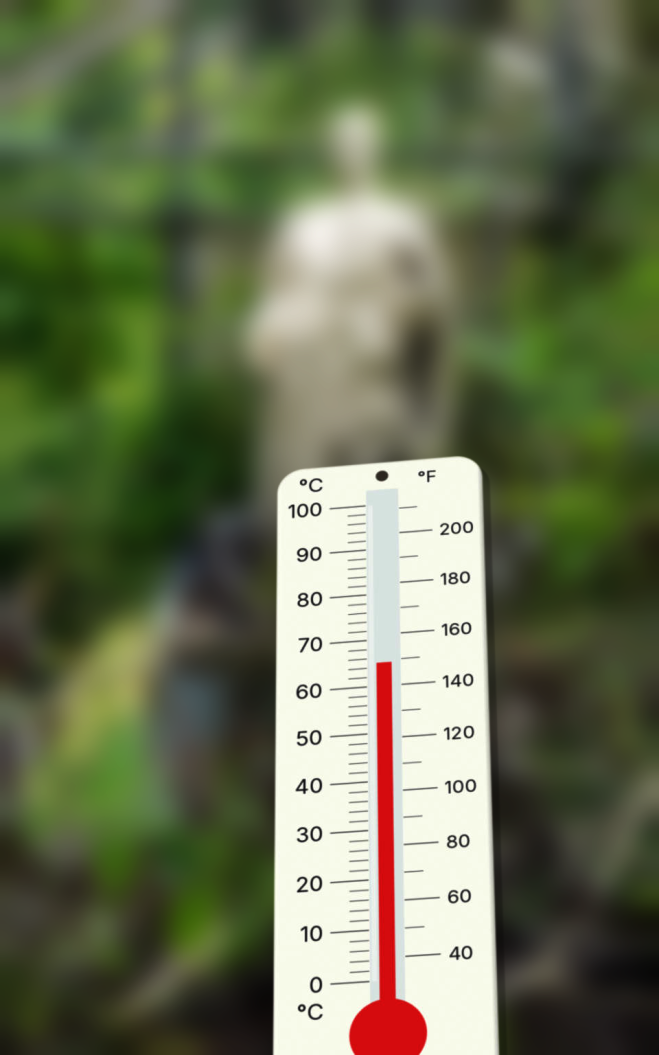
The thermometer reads 65 °C
